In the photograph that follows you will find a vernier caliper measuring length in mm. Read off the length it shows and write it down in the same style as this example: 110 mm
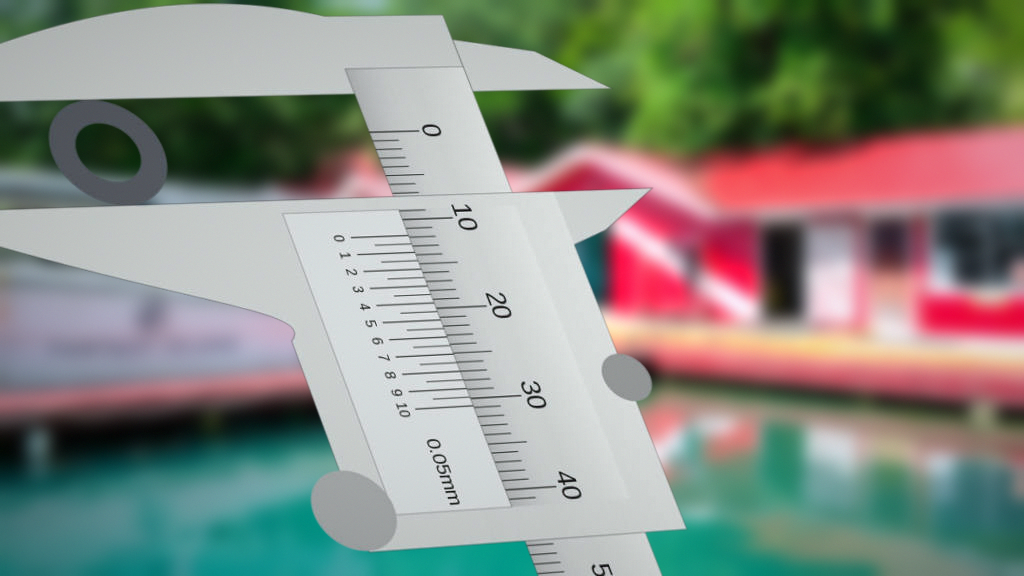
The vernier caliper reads 11.8 mm
